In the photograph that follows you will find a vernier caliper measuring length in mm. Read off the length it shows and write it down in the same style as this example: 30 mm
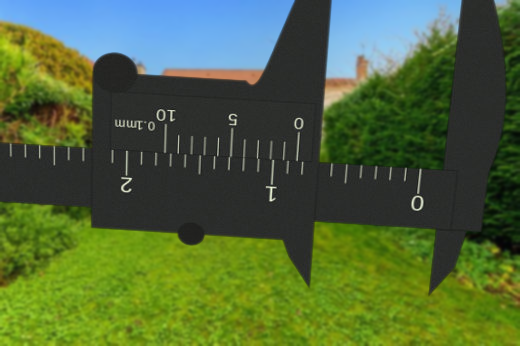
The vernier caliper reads 8.4 mm
